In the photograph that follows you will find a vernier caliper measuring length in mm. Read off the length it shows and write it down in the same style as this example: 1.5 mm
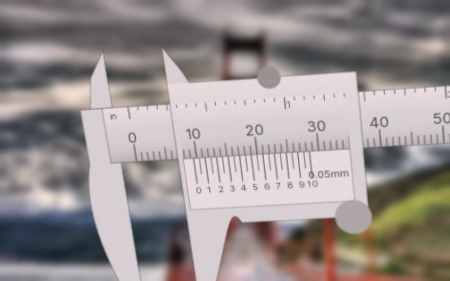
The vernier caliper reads 9.5 mm
